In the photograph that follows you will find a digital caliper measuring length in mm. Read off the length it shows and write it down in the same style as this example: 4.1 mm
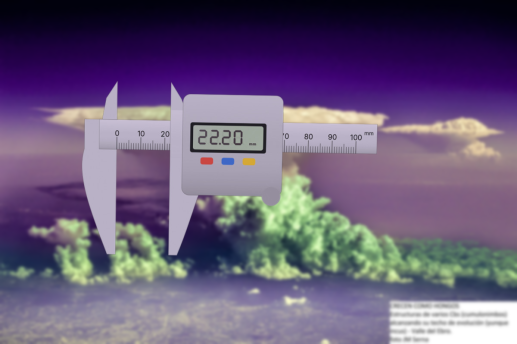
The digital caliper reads 22.20 mm
